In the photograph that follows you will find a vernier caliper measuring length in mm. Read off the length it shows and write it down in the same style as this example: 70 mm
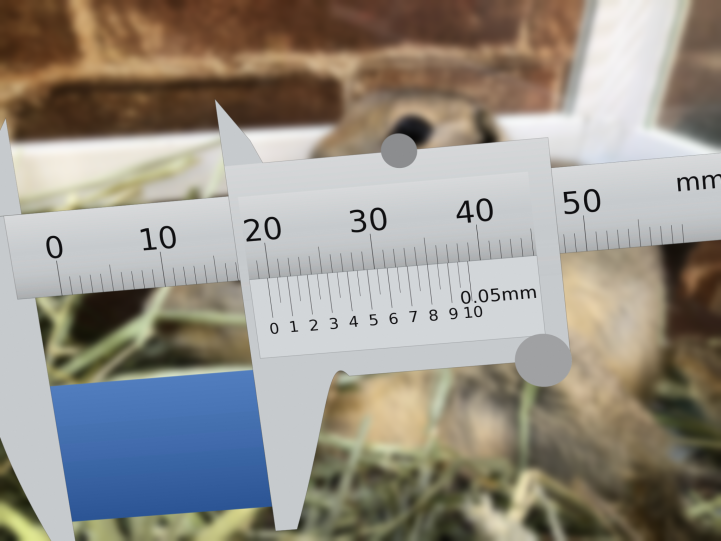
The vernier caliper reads 19.8 mm
